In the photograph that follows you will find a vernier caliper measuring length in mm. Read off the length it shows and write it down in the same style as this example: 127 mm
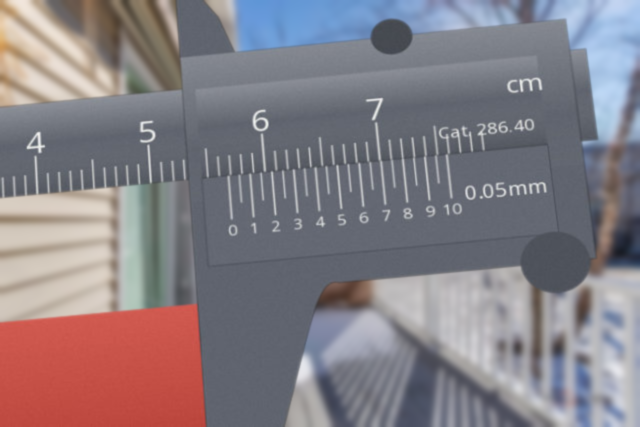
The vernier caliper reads 56.8 mm
